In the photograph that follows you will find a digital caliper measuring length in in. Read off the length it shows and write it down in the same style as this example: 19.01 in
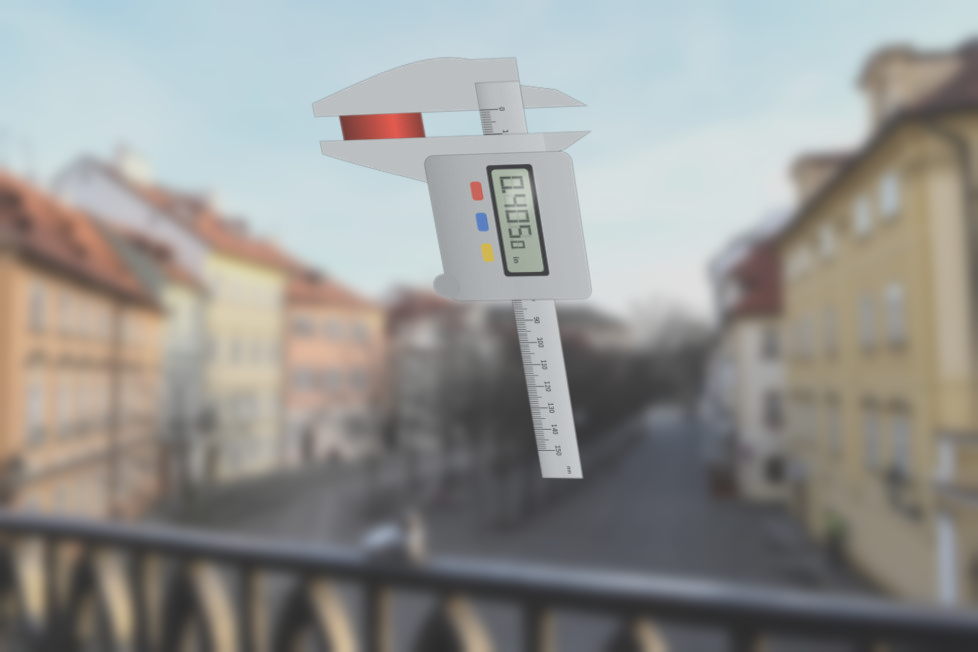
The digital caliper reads 0.4050 in
